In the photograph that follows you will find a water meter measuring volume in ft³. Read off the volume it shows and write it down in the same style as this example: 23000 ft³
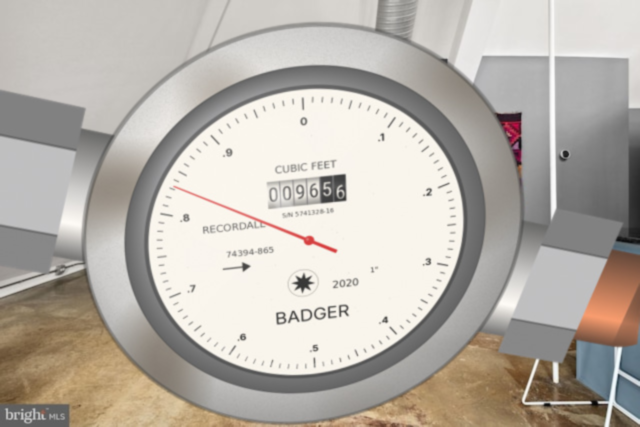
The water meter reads 9655.83 ft³
